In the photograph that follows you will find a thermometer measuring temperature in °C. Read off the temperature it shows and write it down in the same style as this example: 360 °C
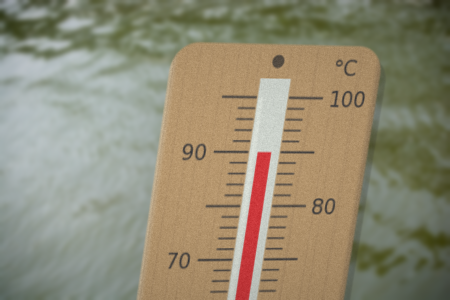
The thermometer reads 90 °C
